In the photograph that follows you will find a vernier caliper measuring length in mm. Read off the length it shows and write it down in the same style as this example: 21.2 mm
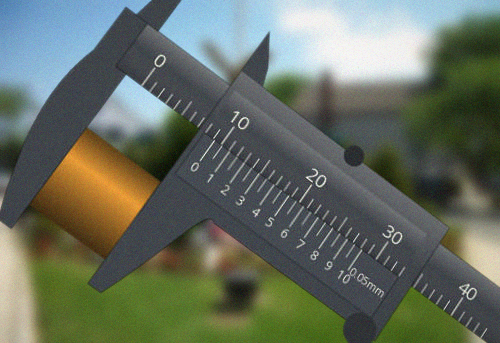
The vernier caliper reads 9.2 mm
